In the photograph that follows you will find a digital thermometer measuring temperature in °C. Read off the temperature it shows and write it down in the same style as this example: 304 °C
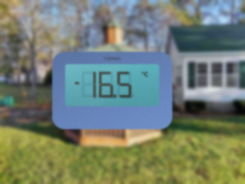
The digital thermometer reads -16.5 °C
